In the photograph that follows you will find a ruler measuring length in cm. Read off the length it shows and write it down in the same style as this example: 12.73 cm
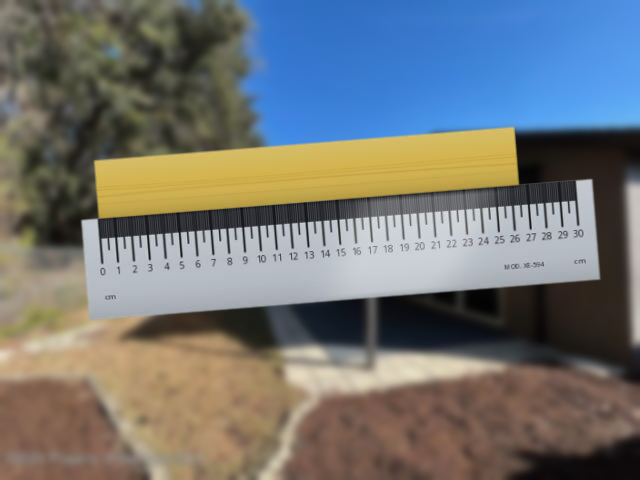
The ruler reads 26.5 cm
